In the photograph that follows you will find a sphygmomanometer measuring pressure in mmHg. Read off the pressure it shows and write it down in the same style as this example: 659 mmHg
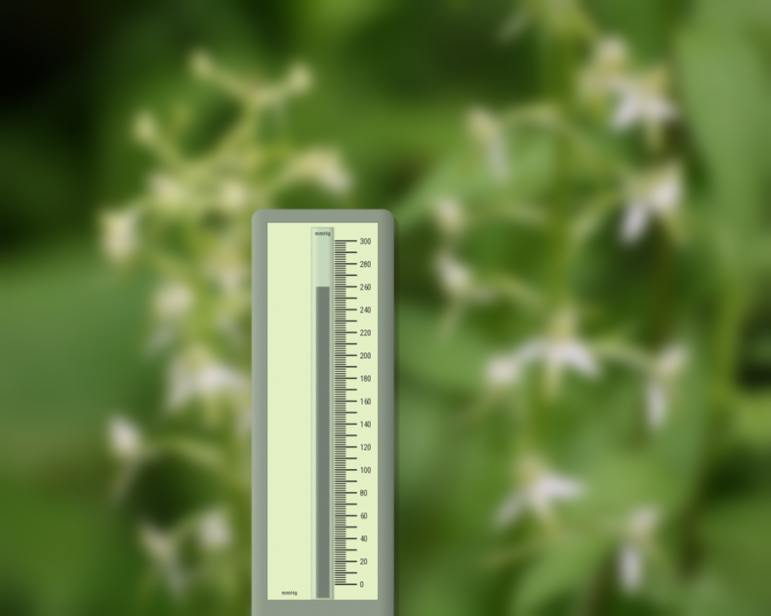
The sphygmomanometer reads 260 mmHg
